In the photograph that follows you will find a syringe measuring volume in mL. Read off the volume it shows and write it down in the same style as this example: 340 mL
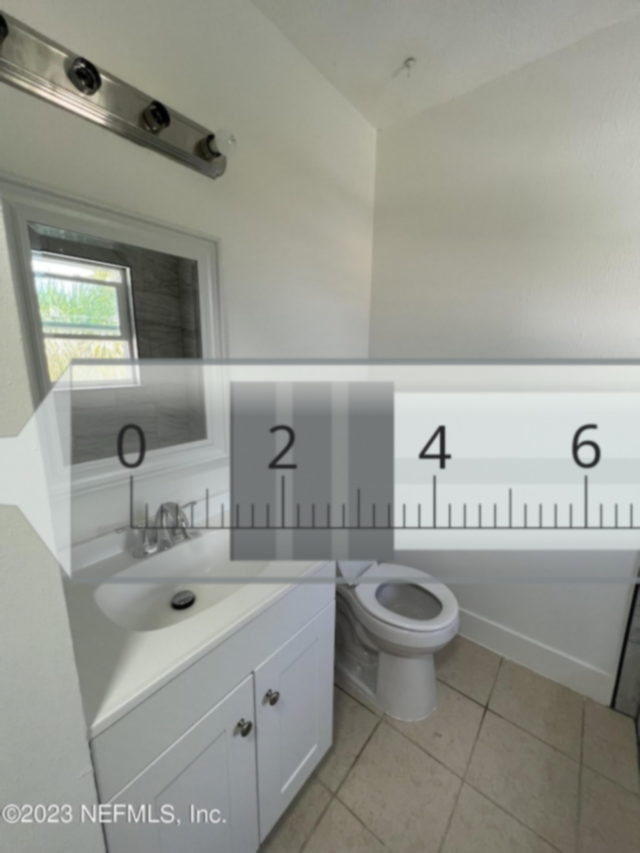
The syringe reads 1.3 mL
